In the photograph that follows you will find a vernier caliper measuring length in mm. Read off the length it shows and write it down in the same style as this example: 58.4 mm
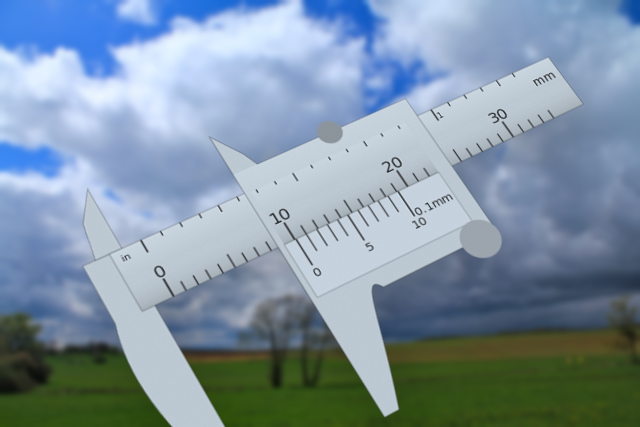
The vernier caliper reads 10.1 mm
